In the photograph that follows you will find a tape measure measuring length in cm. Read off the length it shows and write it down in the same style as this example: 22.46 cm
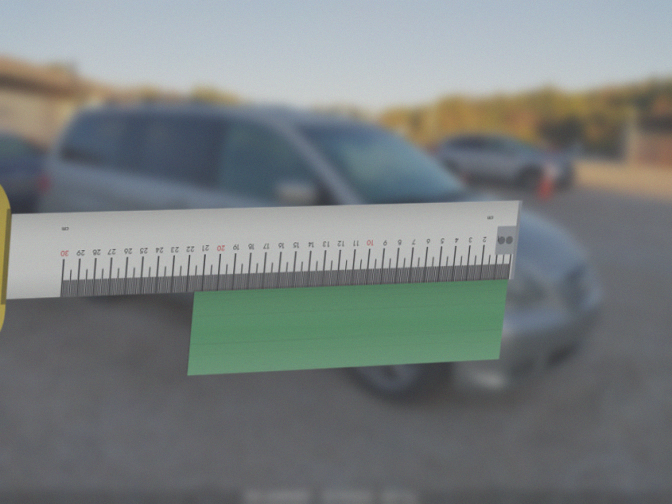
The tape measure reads 21.5 cm
